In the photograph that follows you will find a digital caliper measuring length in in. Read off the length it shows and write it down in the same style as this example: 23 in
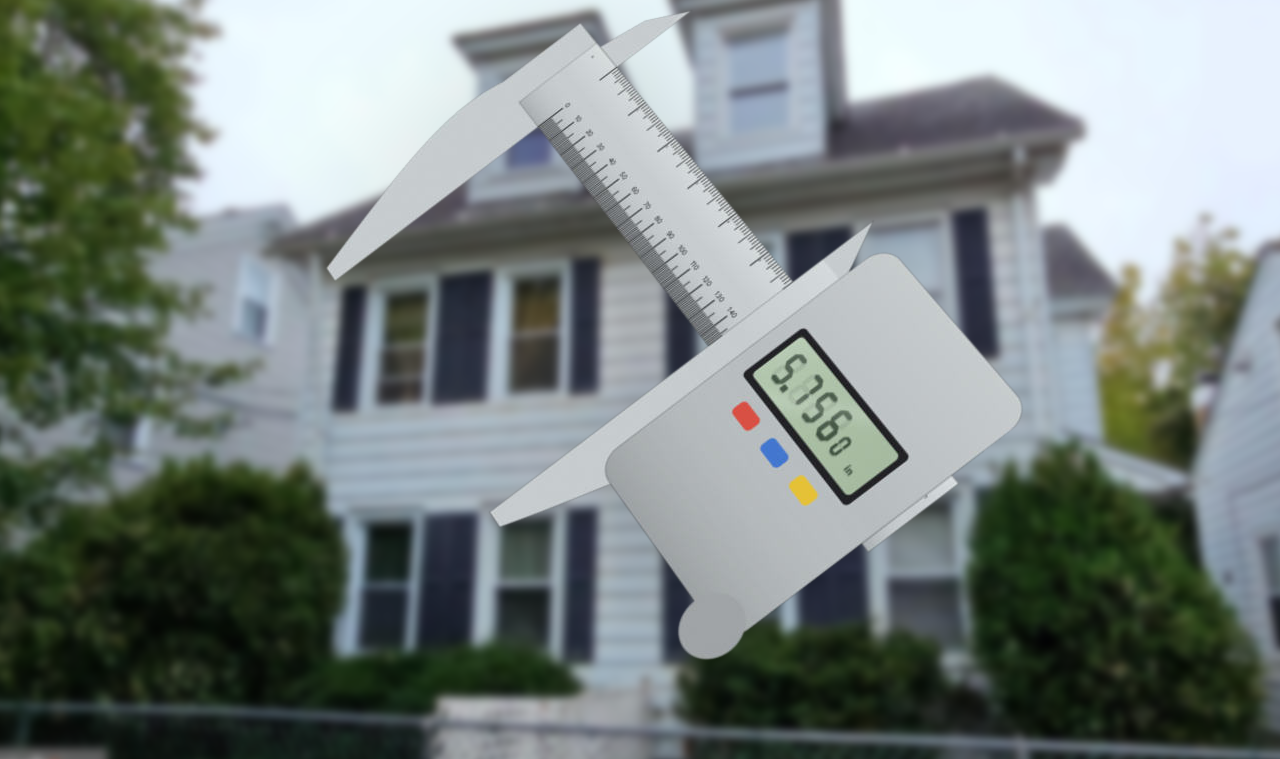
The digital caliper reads 5.7560 in
